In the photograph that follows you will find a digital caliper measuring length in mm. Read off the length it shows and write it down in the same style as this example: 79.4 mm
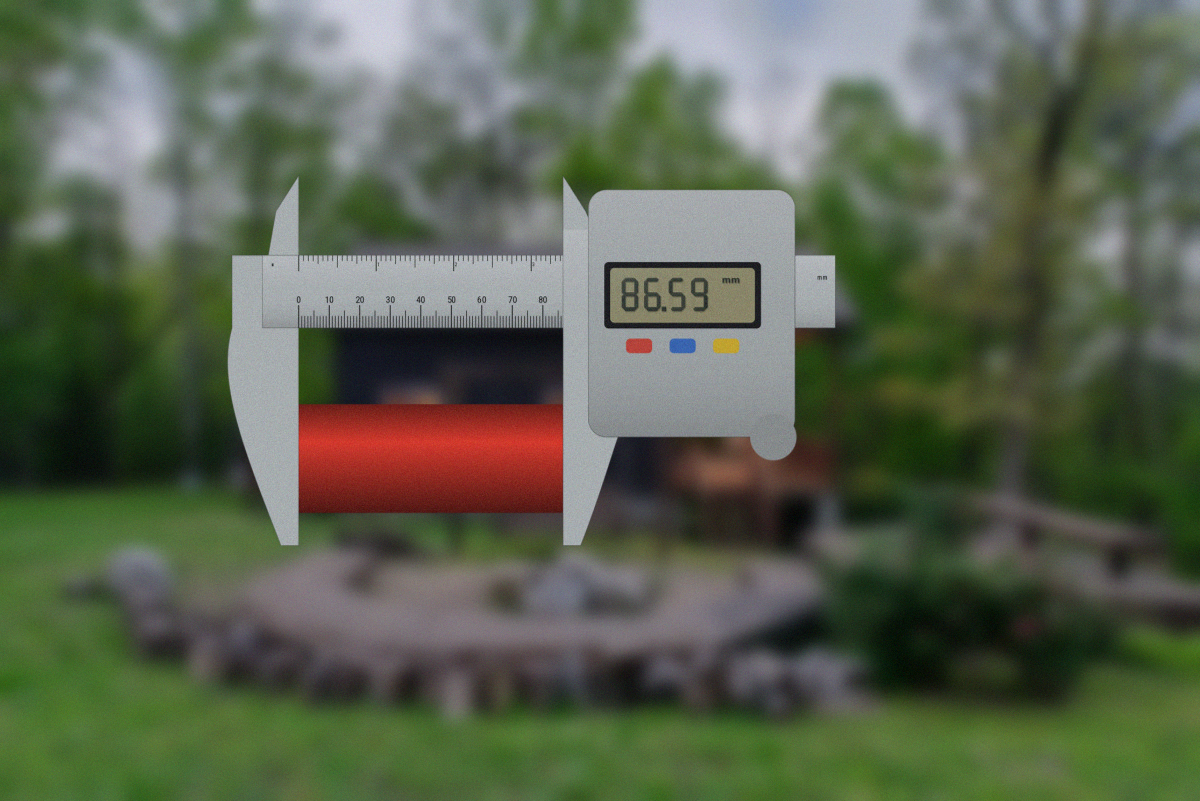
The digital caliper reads 86.59 mm
